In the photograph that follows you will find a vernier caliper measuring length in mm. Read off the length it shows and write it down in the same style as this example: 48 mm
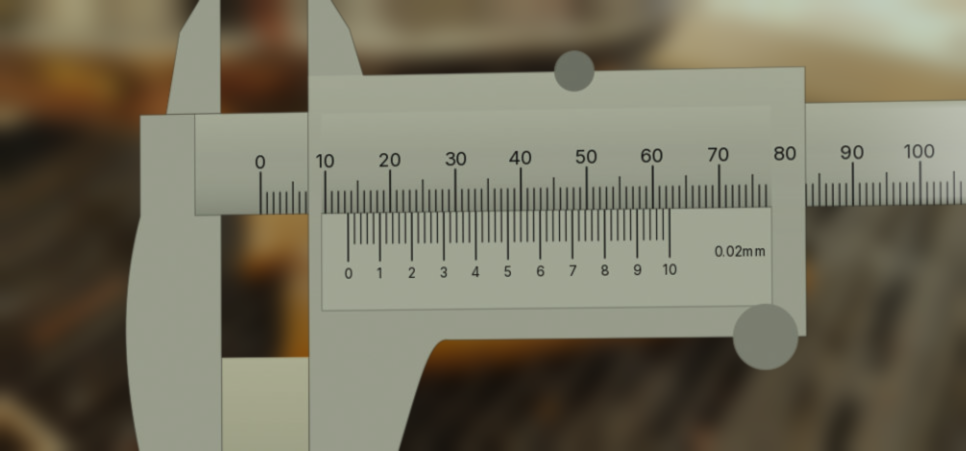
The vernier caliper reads 13.5 mm
